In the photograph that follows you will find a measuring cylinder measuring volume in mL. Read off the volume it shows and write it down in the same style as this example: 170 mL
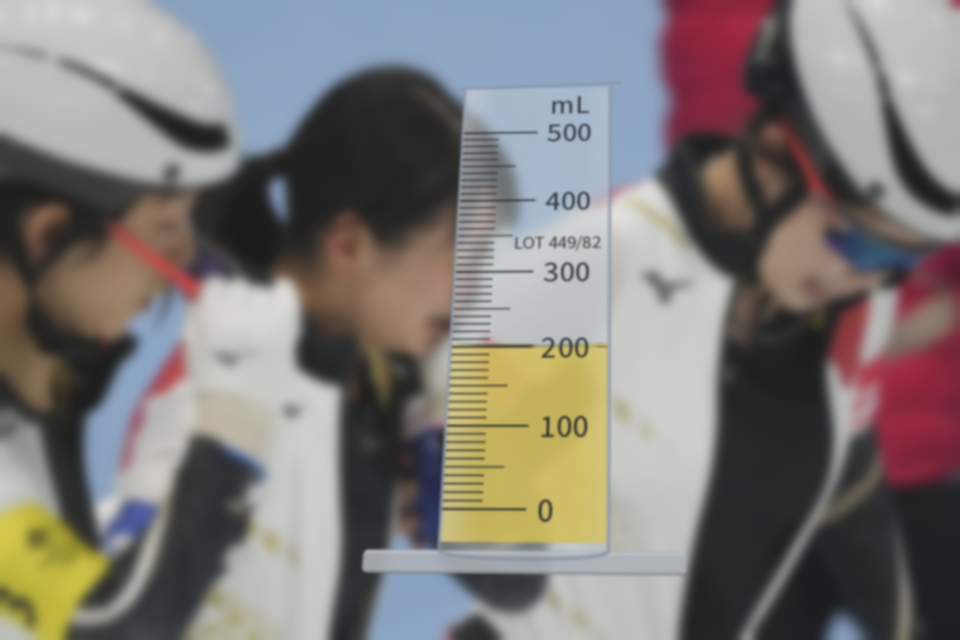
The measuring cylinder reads 200 mL
